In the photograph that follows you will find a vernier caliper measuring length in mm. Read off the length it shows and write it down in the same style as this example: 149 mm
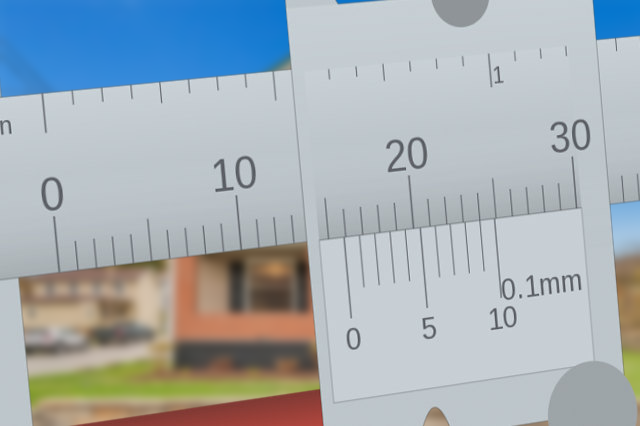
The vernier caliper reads 15.9 mm
